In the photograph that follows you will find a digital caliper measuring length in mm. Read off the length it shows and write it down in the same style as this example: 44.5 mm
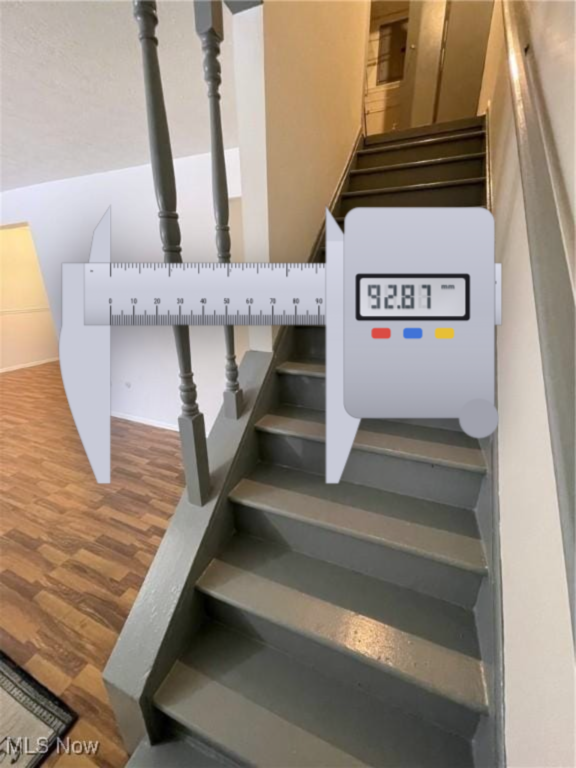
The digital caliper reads 92.87 mm
